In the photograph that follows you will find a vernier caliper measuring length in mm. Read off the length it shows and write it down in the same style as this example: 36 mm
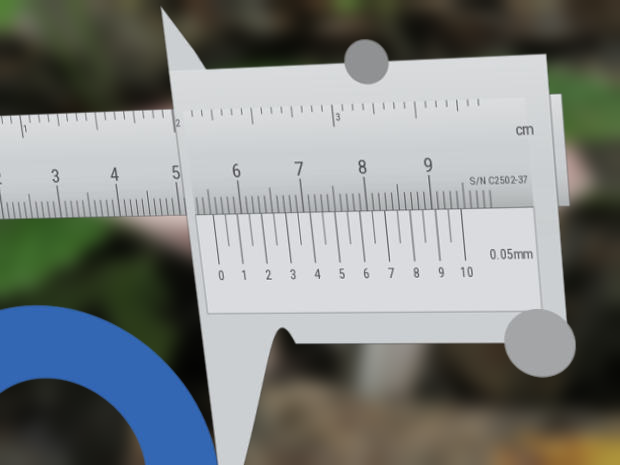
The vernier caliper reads 55.4 mm
